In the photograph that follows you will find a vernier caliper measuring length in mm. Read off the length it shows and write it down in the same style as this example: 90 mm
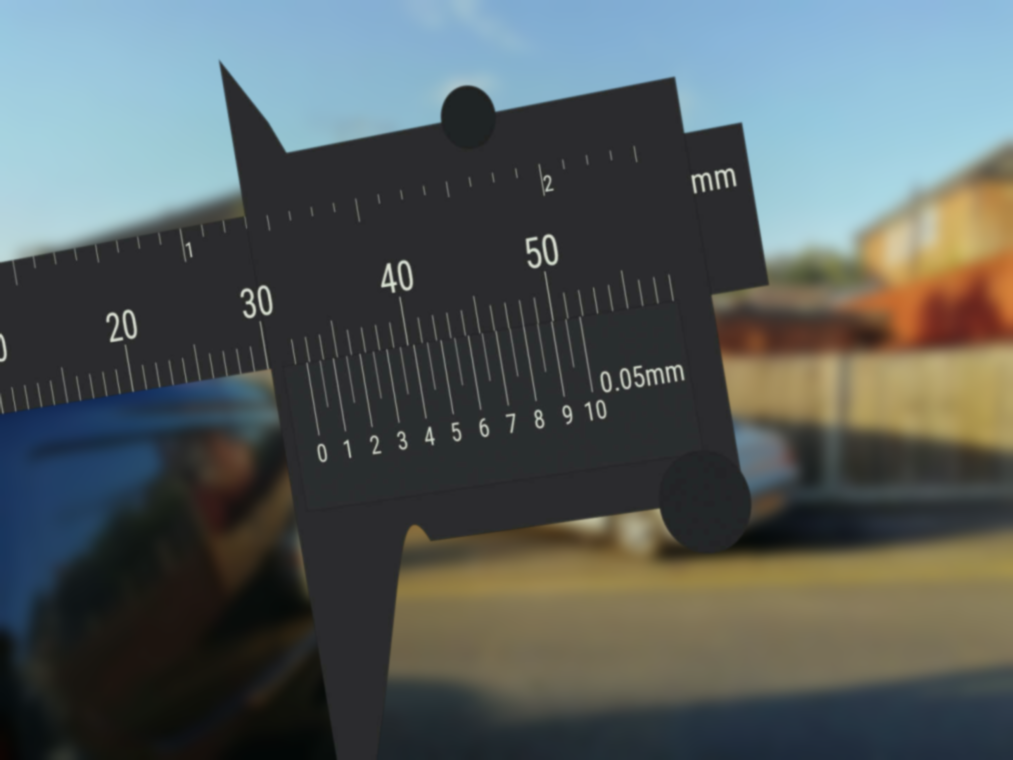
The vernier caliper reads 32.8 mm
